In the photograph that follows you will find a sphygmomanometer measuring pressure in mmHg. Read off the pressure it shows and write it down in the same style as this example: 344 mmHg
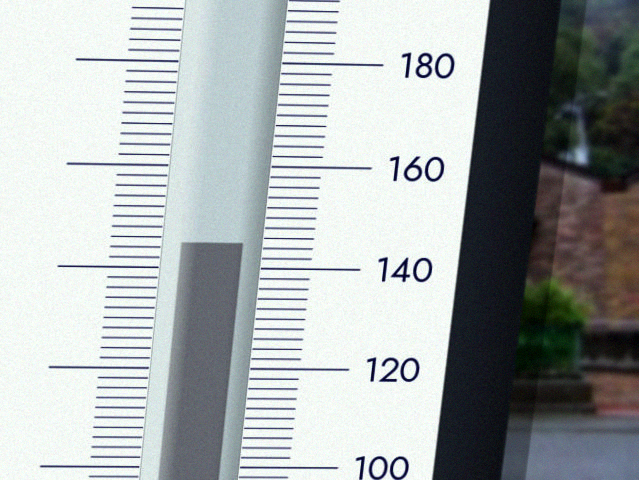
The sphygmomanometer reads 145 mmHg
